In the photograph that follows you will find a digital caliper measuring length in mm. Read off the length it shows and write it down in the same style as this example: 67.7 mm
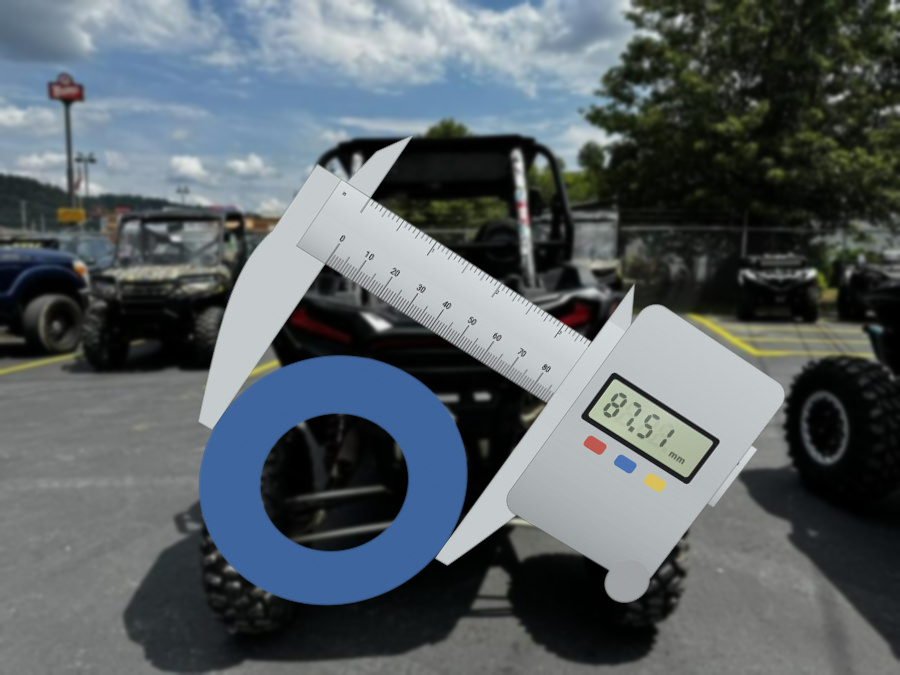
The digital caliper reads 87.51 mm
